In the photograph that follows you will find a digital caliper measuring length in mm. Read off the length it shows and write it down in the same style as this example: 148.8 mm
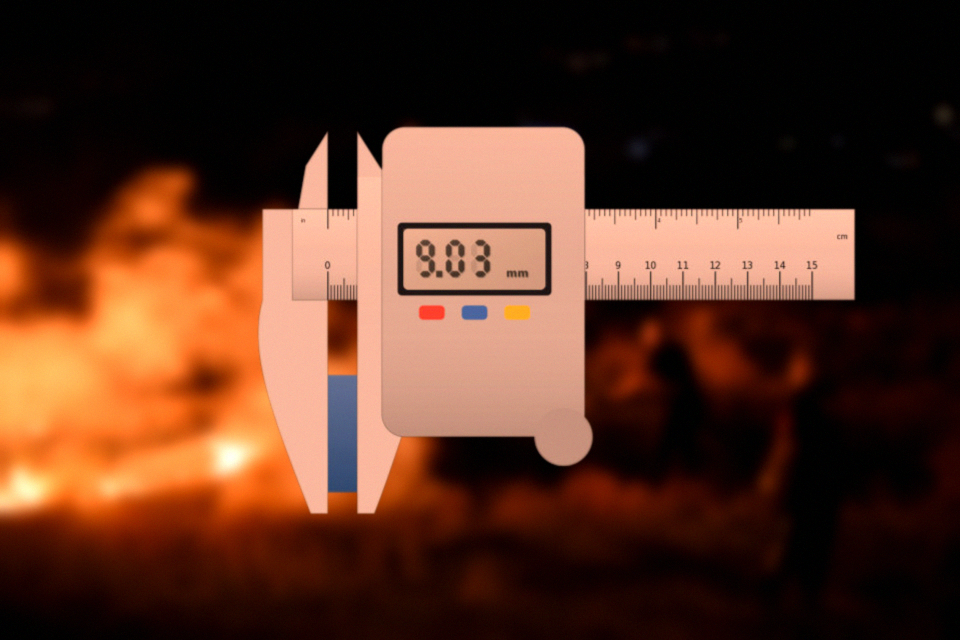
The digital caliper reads 9.03 mm
